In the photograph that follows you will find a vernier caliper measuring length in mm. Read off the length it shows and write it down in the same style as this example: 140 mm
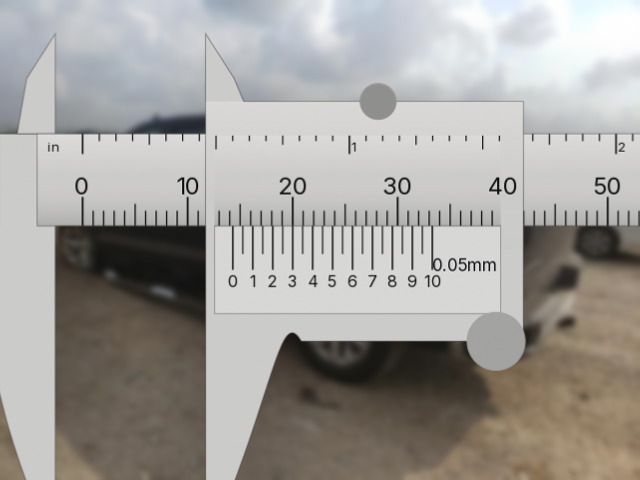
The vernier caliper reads 14.3 mm
